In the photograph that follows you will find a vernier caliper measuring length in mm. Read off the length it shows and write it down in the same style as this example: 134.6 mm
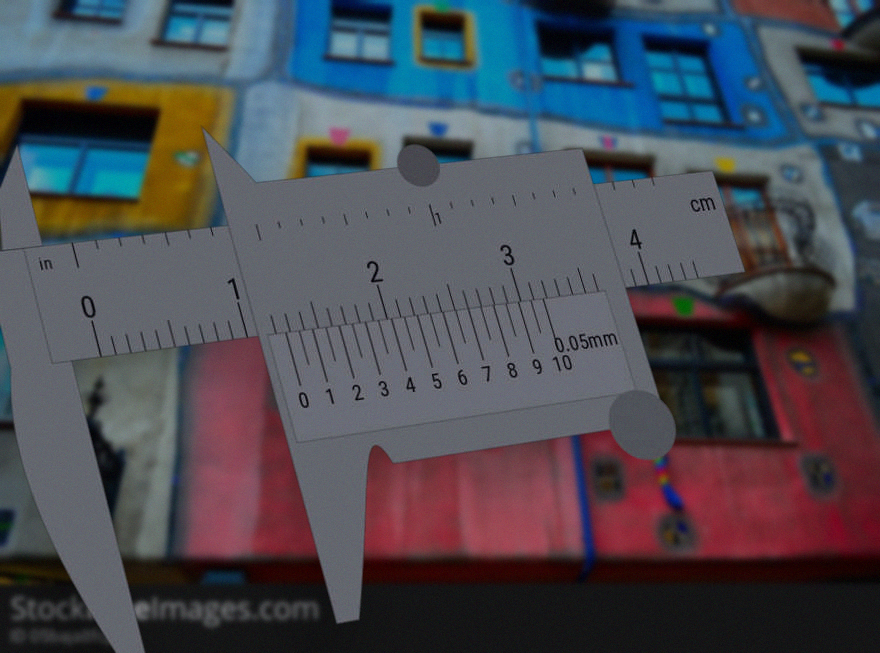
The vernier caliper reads 12.7 mm
